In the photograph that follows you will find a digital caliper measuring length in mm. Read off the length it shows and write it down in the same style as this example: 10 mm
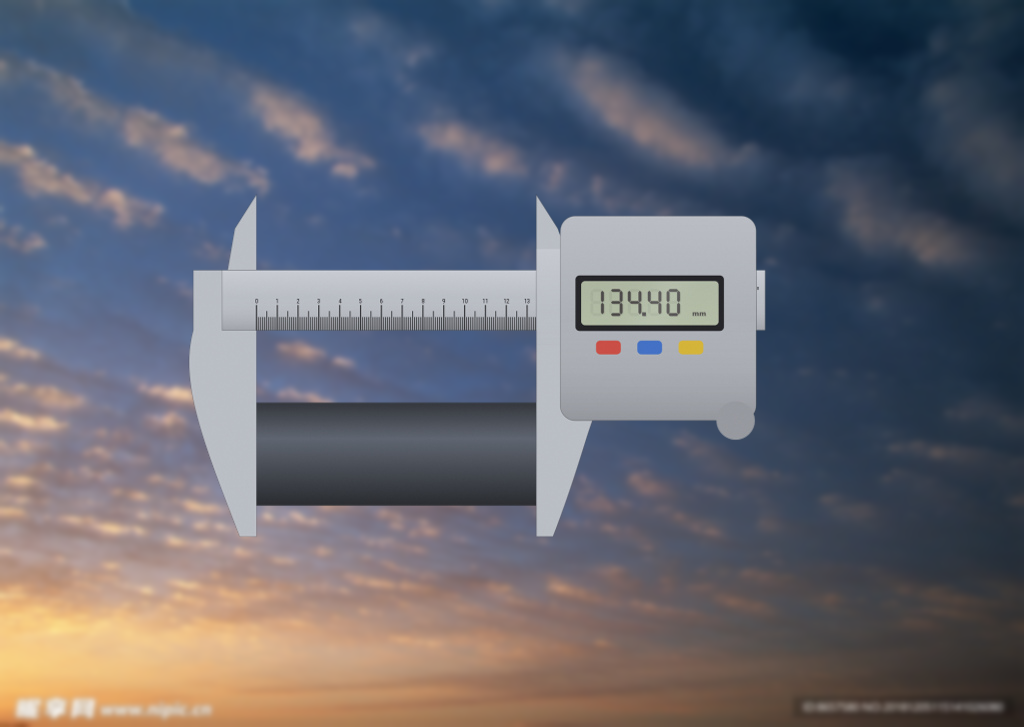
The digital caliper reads 134.40 mm
